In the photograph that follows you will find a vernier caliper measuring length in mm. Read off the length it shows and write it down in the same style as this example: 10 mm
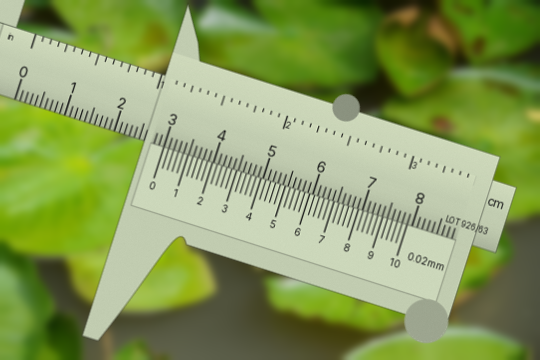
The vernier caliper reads 30.0 mm
